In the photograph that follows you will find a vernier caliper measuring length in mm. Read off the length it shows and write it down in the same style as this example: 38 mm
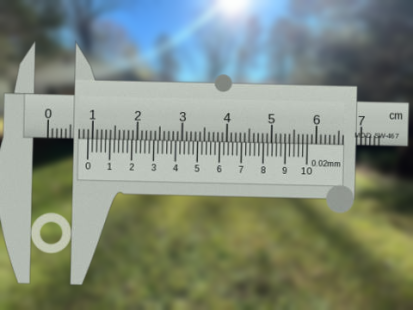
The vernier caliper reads 9.0 mm
